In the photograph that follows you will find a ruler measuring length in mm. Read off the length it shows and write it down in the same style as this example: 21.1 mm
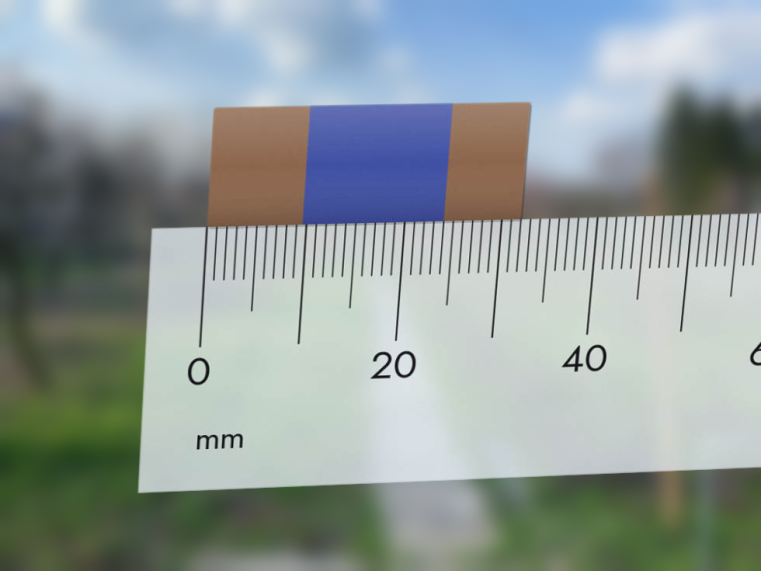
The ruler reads 32 mm
